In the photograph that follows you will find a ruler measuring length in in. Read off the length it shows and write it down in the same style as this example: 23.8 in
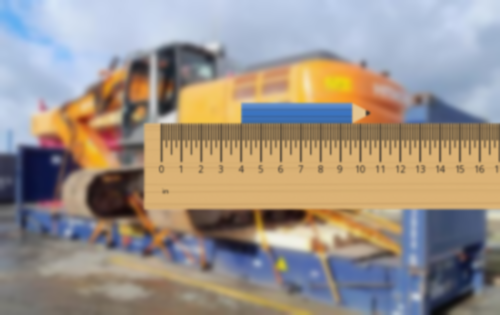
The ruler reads 6.5 in
